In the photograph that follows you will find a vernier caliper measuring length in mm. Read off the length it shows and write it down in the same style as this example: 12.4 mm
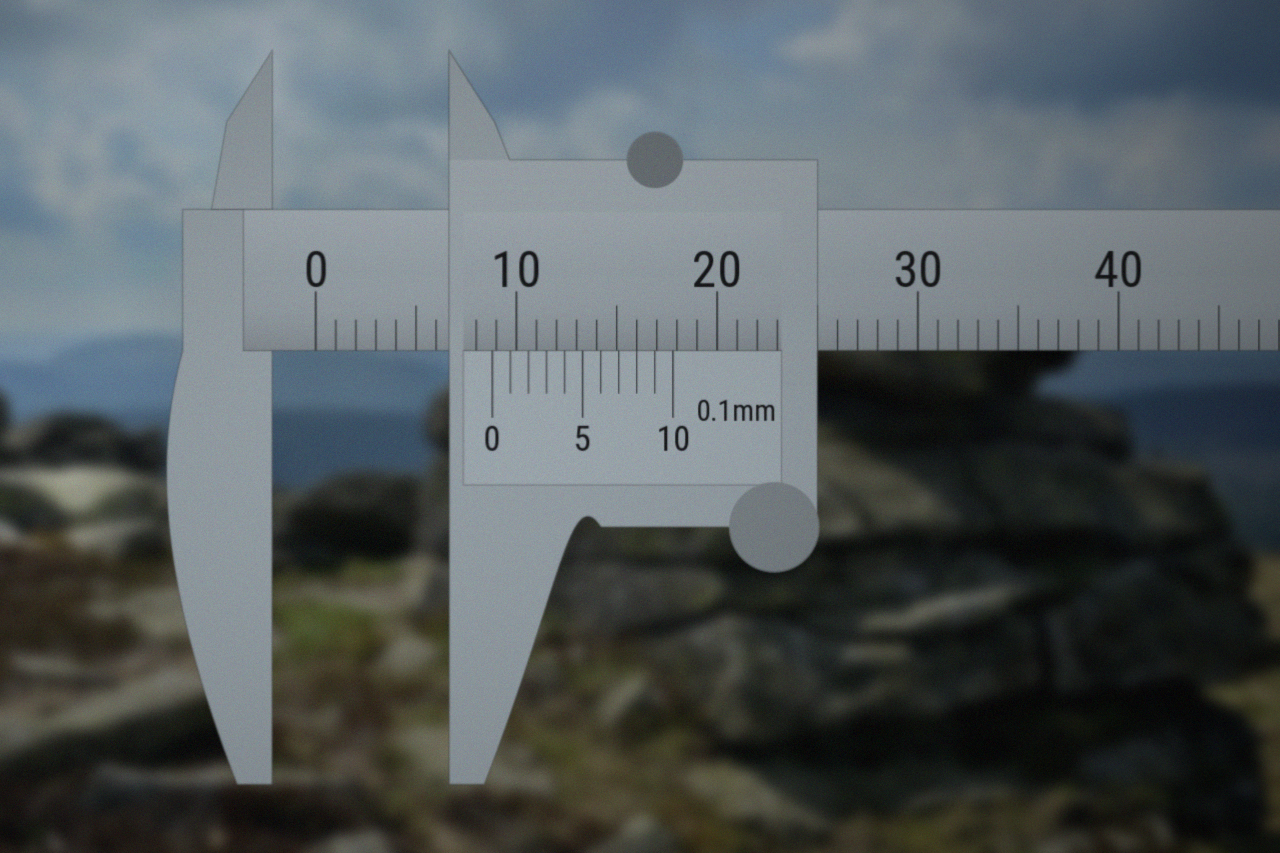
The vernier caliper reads 8.8 mm
